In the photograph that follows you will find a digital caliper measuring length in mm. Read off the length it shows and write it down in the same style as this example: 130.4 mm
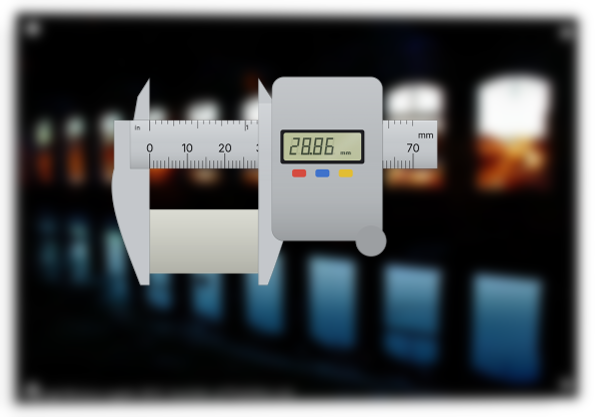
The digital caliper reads 28.86 mm
